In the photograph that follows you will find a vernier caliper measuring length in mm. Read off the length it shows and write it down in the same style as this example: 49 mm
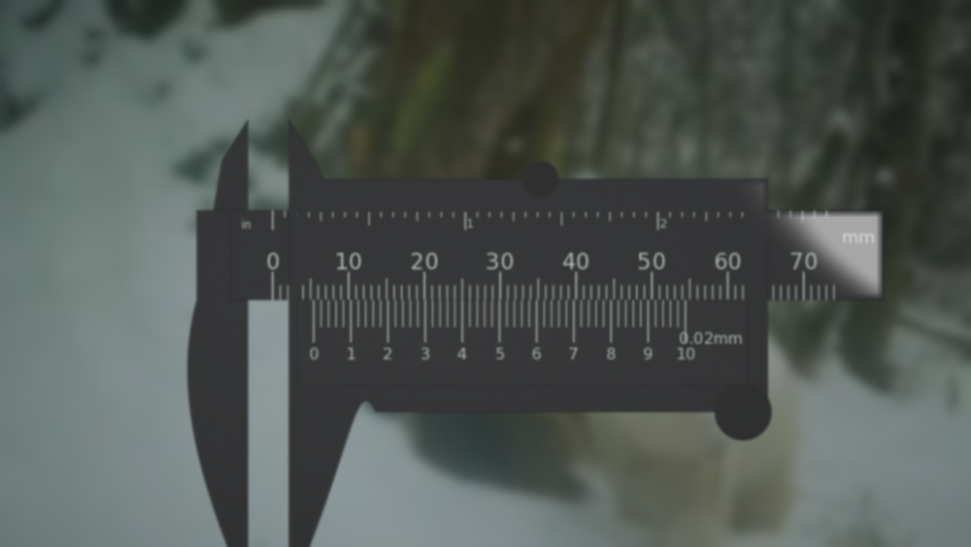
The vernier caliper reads 5.4 mm
